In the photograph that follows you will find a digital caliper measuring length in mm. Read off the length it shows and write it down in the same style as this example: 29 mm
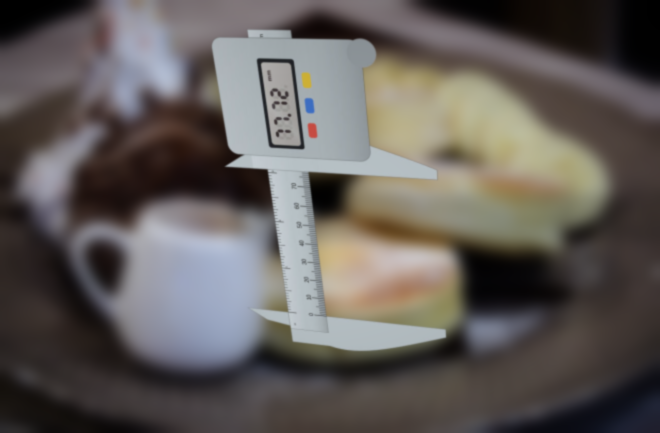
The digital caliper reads 77.72 mm
